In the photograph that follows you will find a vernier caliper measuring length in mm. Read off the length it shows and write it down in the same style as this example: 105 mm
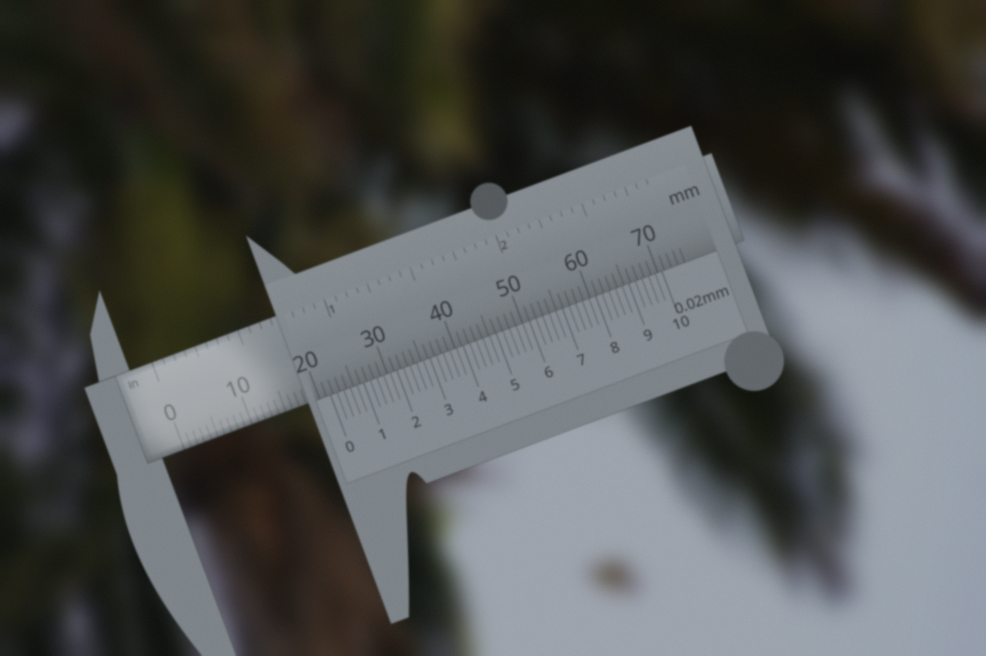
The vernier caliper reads 21.6 mm
